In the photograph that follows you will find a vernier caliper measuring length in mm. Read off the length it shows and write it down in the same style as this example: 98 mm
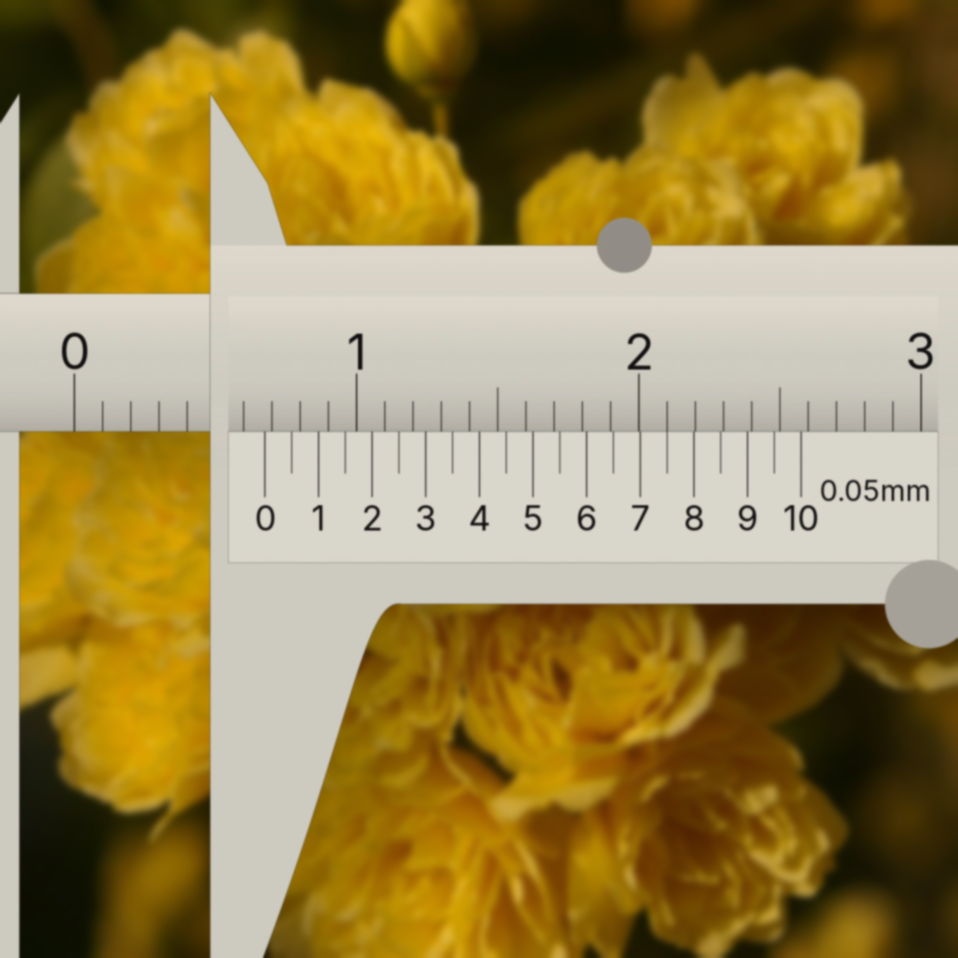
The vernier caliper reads 6.75 mm
